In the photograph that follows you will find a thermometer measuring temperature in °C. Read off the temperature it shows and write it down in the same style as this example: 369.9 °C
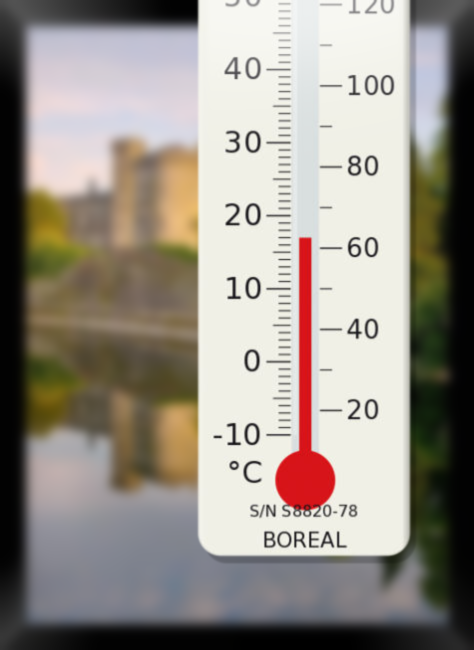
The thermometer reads 17 °C
